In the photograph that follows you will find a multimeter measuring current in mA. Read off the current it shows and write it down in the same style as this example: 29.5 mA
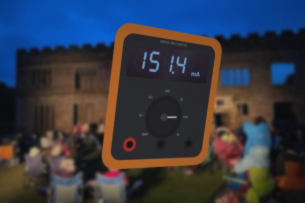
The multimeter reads 151.4 mA
